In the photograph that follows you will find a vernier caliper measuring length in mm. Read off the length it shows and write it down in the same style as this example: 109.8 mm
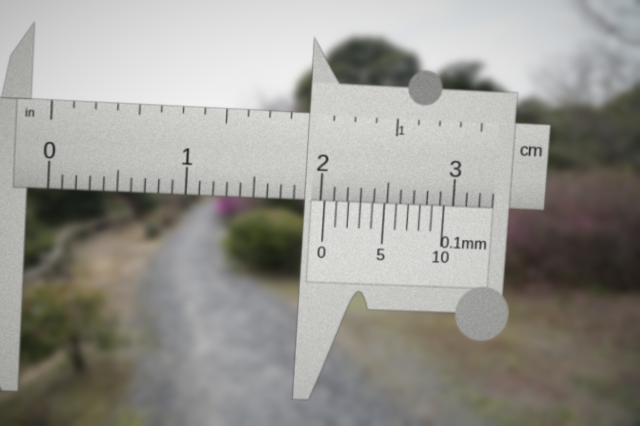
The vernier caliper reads 20.3 mm
